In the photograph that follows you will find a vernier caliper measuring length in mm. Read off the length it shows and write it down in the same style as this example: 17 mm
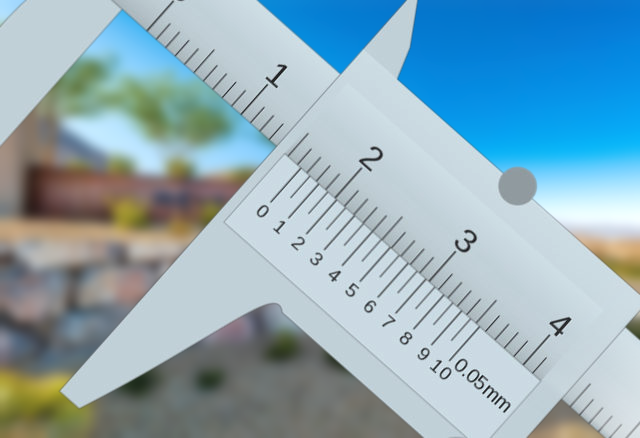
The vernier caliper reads 16.4 mm
